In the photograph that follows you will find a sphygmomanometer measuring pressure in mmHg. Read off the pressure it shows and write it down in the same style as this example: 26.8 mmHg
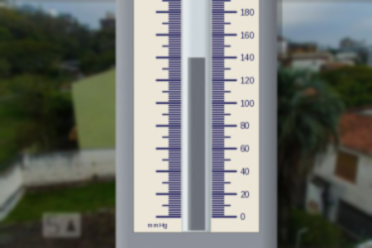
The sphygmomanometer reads 140 mmHg
